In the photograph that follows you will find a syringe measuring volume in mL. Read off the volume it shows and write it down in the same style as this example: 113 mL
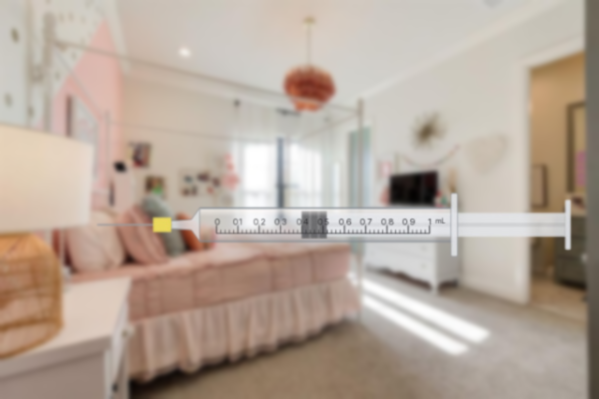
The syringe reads 0.4 mL
